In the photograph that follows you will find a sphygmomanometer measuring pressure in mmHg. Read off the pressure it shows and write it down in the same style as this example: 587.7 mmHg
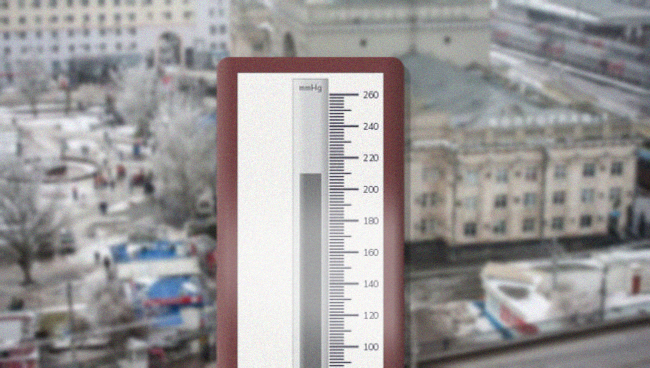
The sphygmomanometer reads 210 mmHg
